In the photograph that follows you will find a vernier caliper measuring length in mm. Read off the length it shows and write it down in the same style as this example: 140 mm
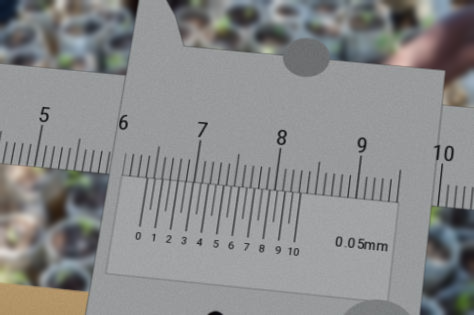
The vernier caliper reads 64.2 mm
